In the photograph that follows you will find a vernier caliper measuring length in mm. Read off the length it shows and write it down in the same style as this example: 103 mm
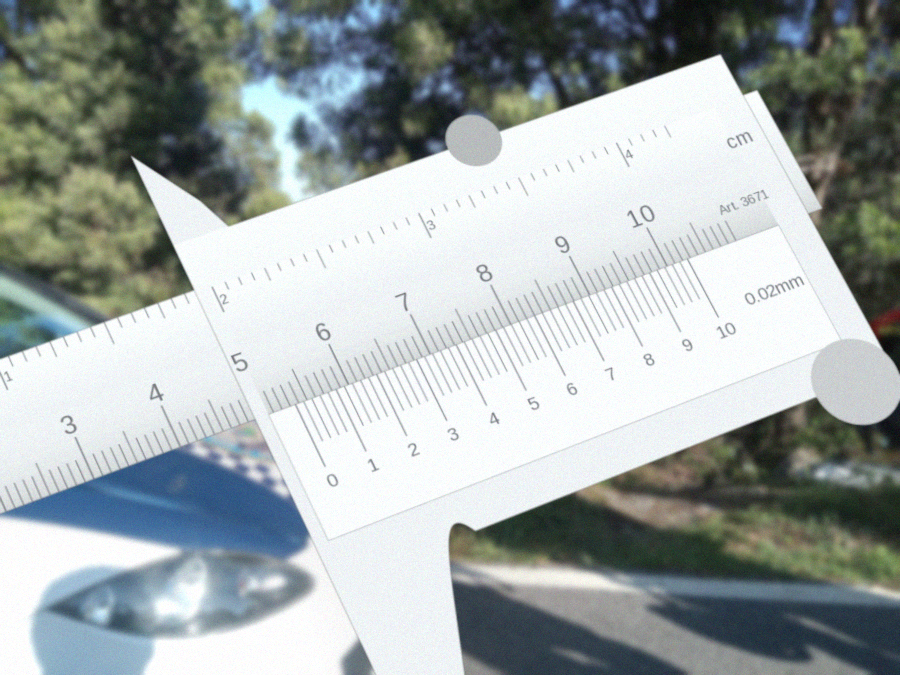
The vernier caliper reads 53.6 mm
